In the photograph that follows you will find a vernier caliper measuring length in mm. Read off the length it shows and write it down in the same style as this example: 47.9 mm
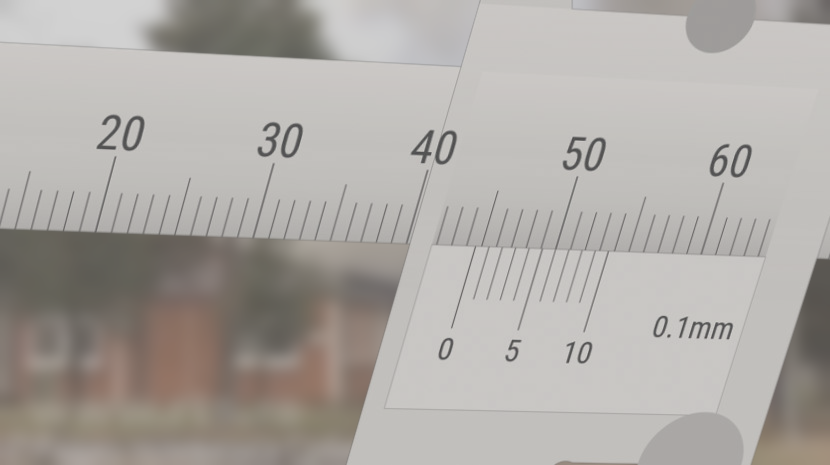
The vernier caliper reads 44.6 mm
